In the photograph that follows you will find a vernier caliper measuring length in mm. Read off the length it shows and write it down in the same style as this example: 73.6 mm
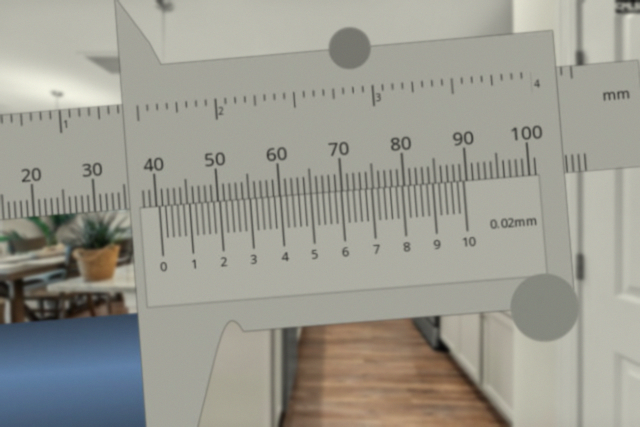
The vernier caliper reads 40.5 mm
